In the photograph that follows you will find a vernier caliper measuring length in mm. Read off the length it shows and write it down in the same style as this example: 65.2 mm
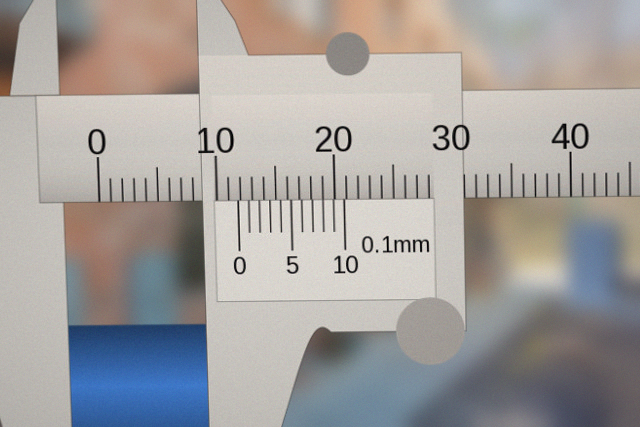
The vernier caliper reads 11.8 mm
